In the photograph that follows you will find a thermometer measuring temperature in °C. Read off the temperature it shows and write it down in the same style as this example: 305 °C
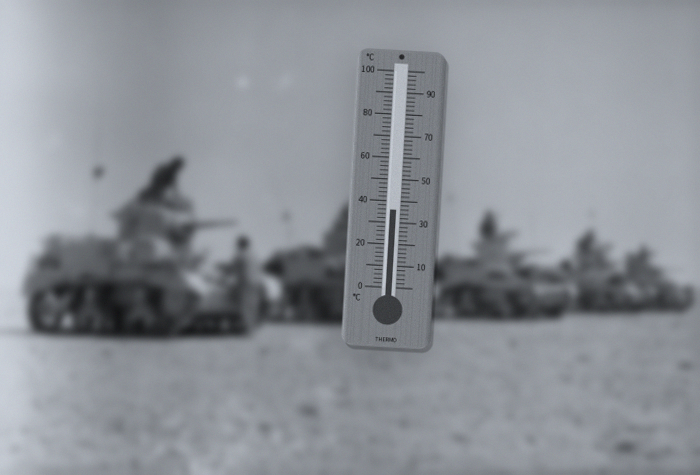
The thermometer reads 36 °C
